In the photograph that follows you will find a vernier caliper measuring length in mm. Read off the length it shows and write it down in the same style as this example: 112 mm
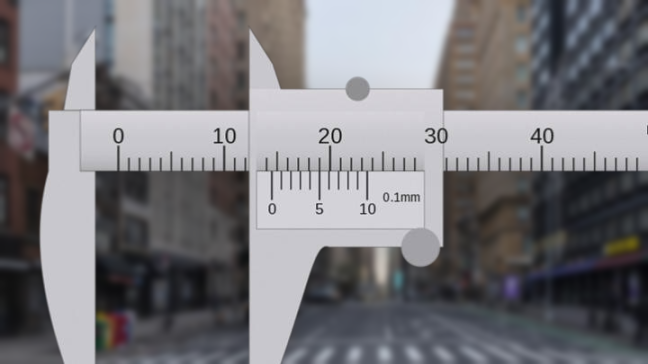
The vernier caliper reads 14.5 mm
